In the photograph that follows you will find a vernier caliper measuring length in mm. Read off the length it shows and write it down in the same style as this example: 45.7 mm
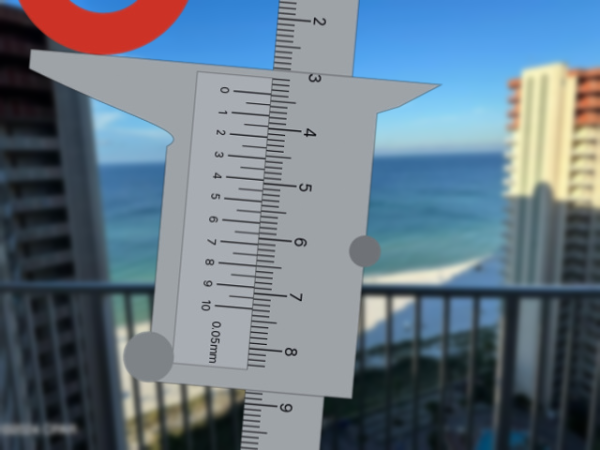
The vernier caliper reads 33.8 mm
